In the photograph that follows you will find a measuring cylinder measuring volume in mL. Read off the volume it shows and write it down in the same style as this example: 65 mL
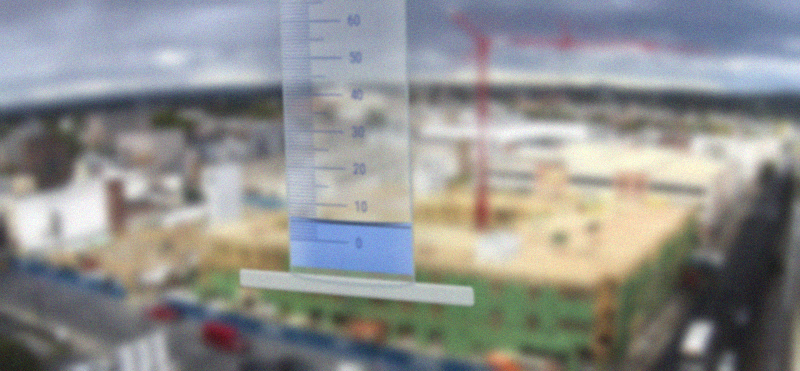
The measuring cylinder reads 5 mL
